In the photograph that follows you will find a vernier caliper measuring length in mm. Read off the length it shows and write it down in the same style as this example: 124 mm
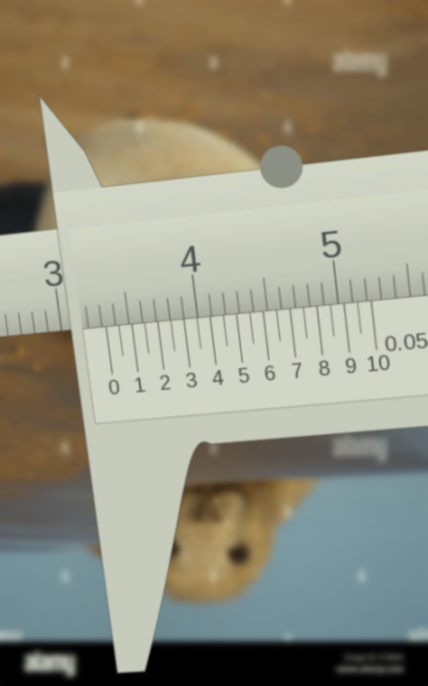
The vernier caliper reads 33.3 mm
